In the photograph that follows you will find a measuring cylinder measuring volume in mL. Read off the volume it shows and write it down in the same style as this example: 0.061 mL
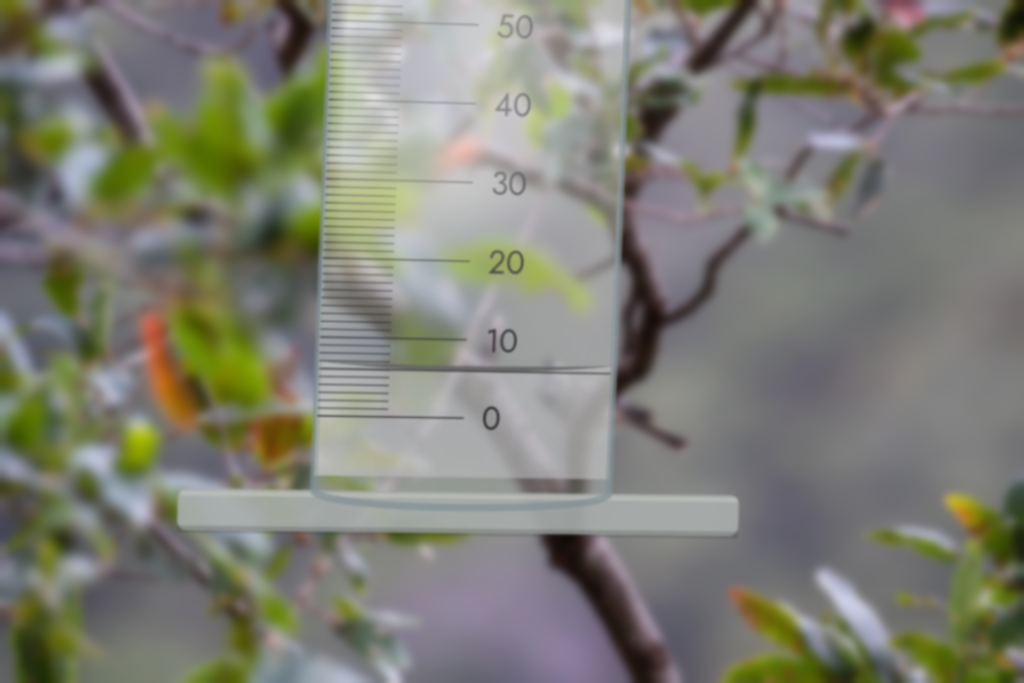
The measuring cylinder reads 6 mL
